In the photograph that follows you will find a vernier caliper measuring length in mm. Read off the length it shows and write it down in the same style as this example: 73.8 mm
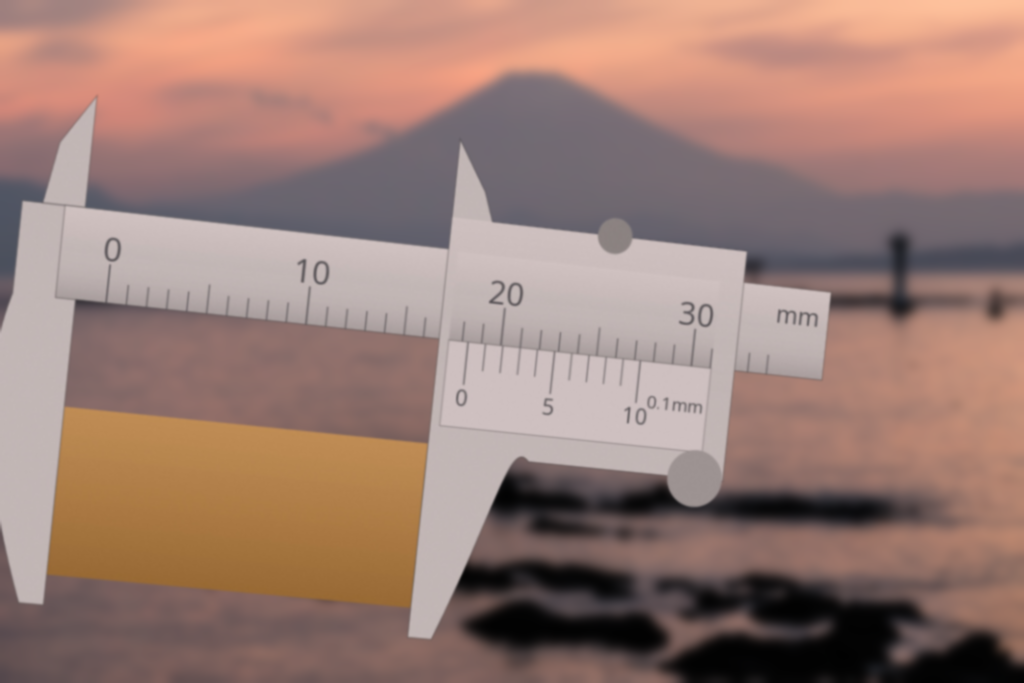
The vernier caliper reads 18.3 mm
